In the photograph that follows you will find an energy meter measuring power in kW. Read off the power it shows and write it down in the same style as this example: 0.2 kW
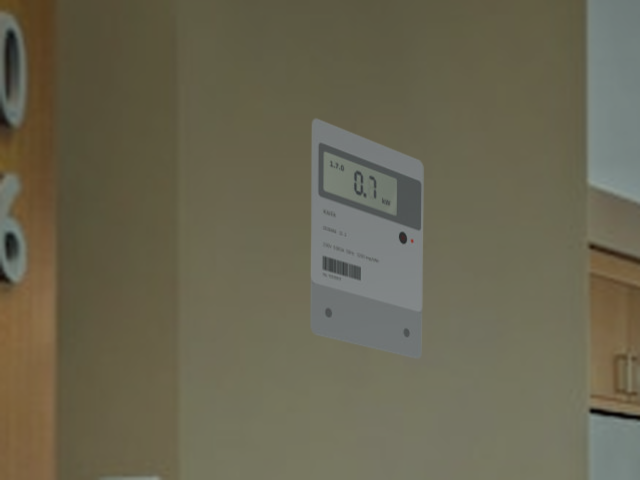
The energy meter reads 0.7 kW
